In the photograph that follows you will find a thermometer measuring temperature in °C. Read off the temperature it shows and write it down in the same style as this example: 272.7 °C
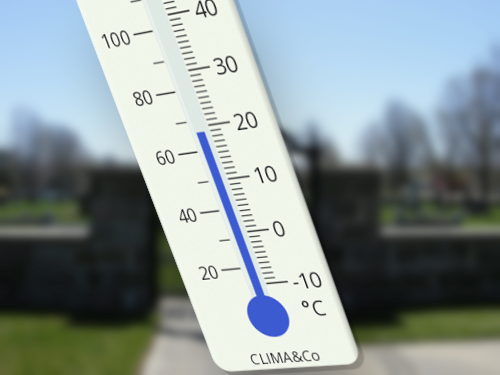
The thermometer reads 19 °C
